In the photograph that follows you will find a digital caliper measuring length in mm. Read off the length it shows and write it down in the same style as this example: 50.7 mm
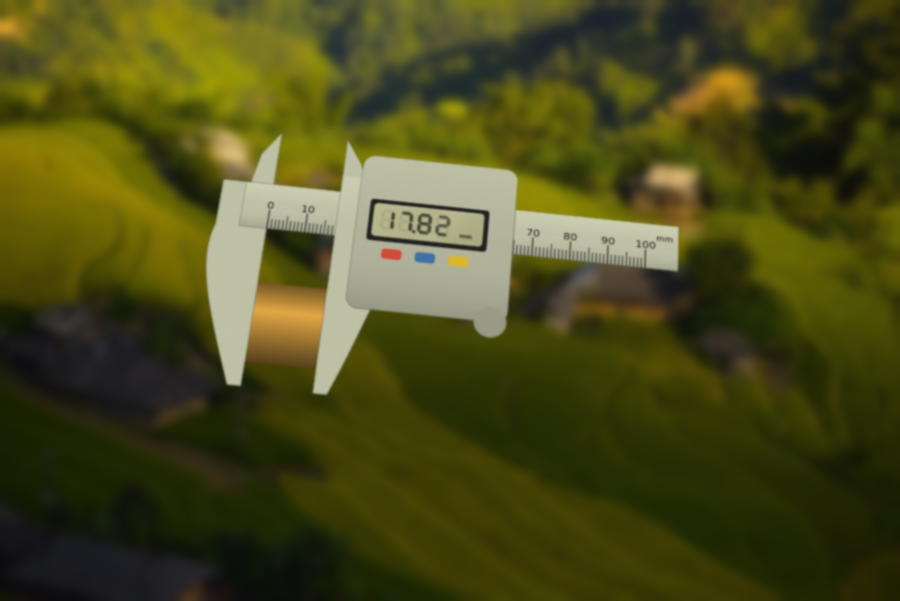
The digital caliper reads 17.82 mm
